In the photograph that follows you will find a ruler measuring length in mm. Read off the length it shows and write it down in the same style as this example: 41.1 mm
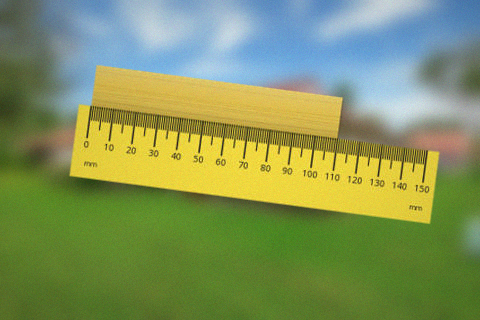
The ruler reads 110 mm
